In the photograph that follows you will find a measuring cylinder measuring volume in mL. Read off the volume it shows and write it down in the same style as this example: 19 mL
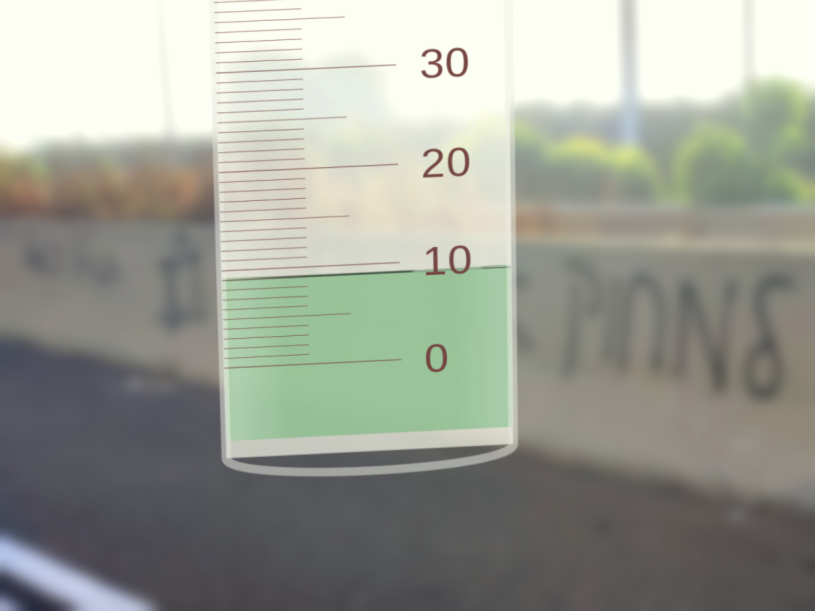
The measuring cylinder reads 9 mL
